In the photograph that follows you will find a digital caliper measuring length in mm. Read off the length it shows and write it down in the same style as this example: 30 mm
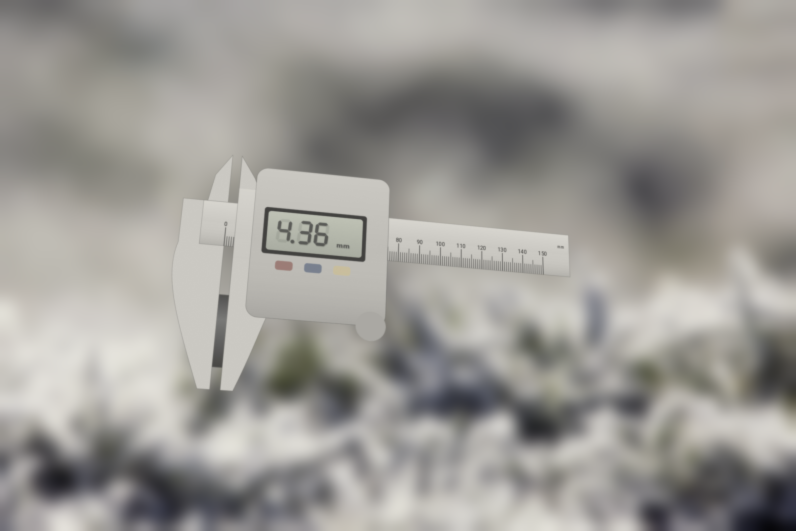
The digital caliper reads 4.36 mm
